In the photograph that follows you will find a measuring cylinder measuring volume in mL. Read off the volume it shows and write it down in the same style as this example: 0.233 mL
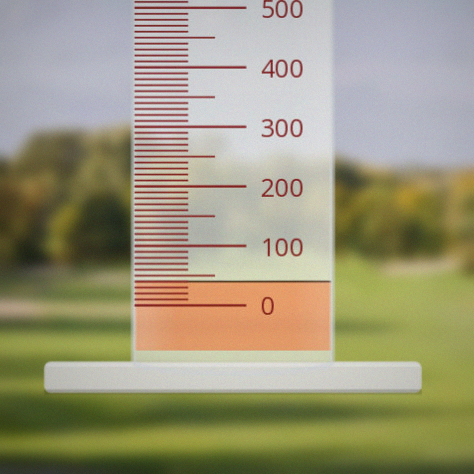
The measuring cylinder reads 40 mL
